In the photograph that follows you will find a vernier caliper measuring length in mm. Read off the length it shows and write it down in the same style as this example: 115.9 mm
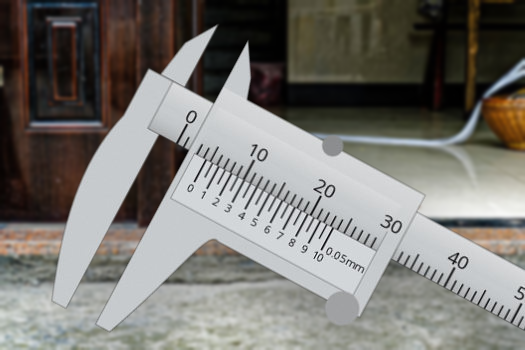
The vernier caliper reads 4.4 mm
